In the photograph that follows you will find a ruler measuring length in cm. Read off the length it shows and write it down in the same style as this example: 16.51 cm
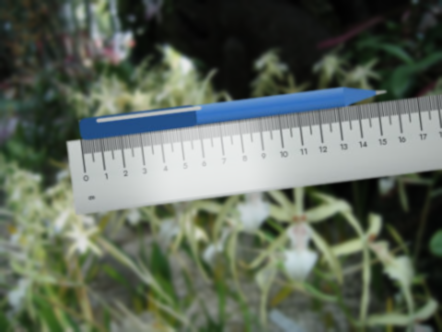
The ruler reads 15.5 cm
